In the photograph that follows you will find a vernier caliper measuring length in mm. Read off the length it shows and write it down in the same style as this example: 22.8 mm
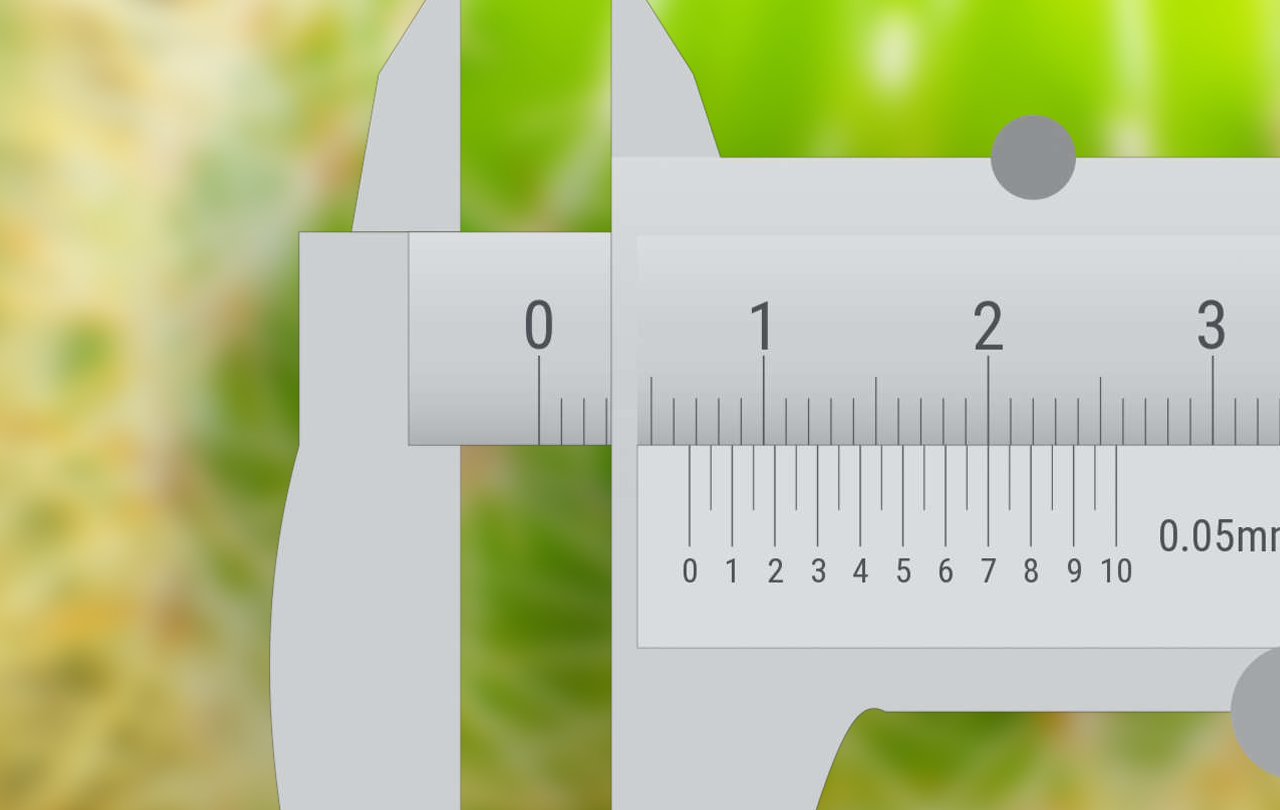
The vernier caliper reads 6.7 mm
